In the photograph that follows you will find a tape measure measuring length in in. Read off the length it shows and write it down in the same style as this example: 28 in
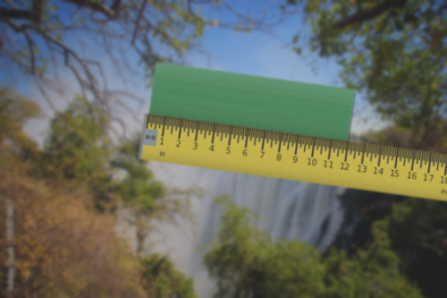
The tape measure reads 12 in
